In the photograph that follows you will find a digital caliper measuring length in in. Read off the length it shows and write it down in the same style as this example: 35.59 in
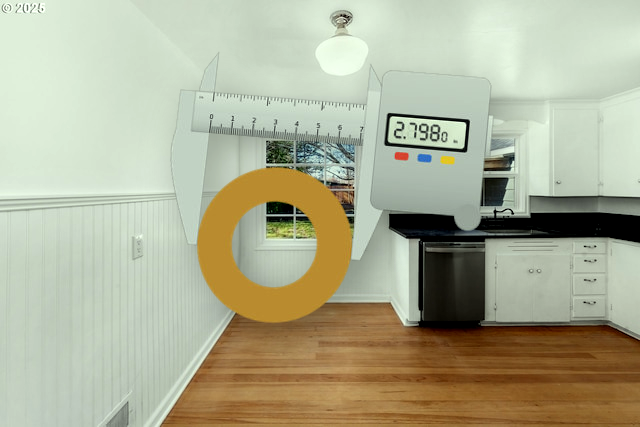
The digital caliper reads 2.7980 in
